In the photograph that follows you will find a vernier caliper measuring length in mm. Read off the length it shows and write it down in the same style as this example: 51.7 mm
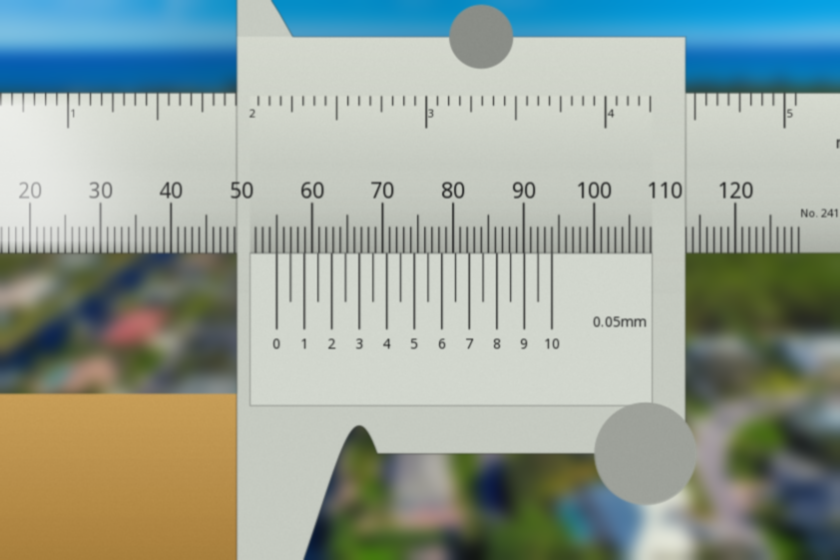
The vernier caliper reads 55.0 mm
